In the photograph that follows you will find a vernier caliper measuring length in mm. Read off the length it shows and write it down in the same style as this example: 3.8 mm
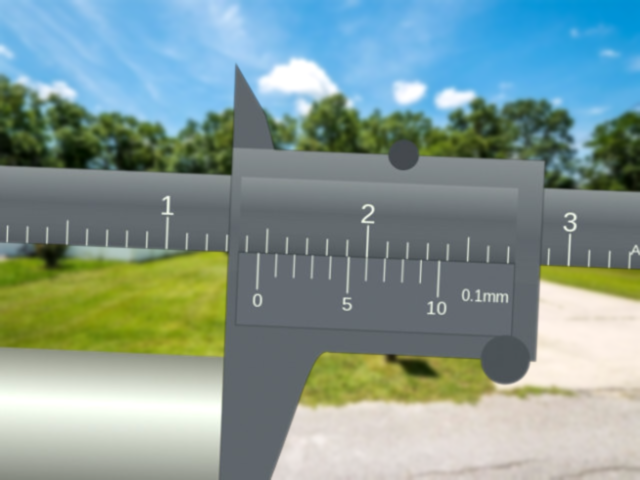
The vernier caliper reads 14.6 mm
